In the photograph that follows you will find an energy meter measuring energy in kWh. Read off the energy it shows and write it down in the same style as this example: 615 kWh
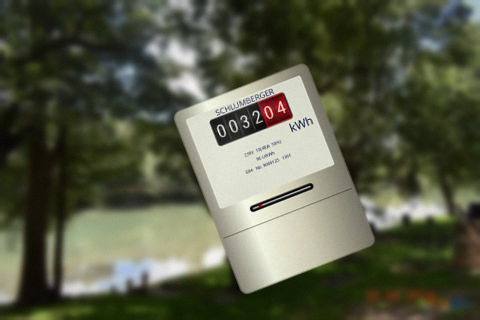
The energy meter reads 32.04 kWh
